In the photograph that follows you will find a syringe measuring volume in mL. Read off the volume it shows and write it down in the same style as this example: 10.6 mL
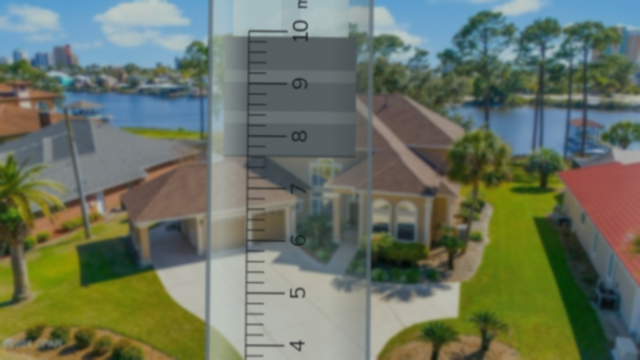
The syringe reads 7.6 mL
